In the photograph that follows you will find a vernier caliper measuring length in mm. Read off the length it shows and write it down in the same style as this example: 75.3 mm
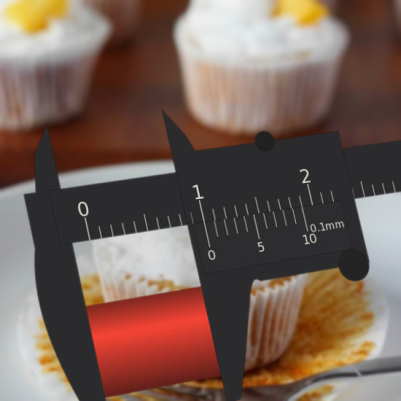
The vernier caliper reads 10.0 mm
